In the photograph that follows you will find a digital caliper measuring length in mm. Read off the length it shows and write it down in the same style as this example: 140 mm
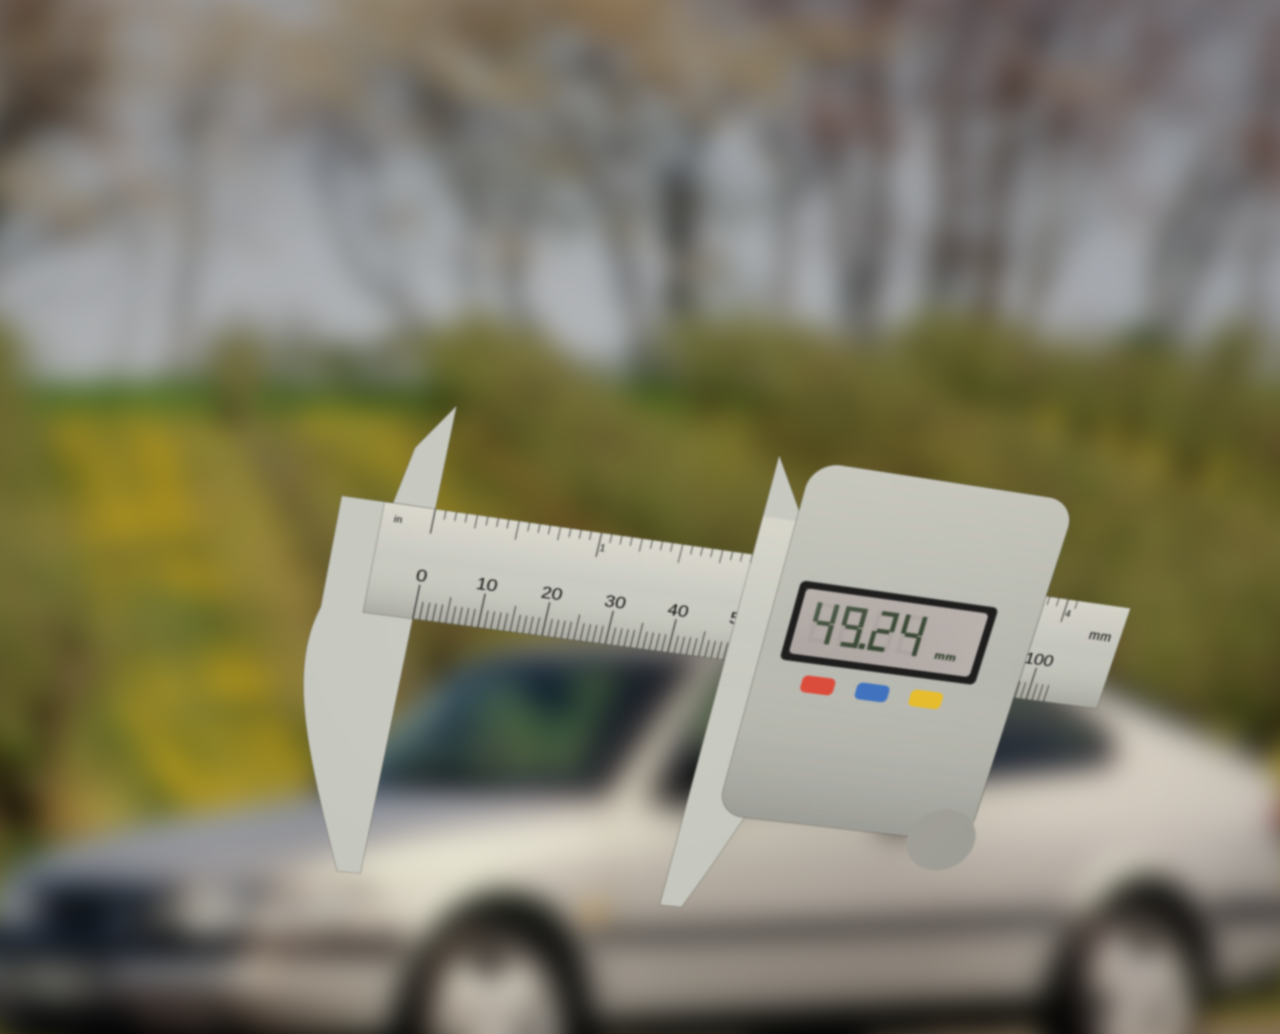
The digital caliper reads 49.24 mm
